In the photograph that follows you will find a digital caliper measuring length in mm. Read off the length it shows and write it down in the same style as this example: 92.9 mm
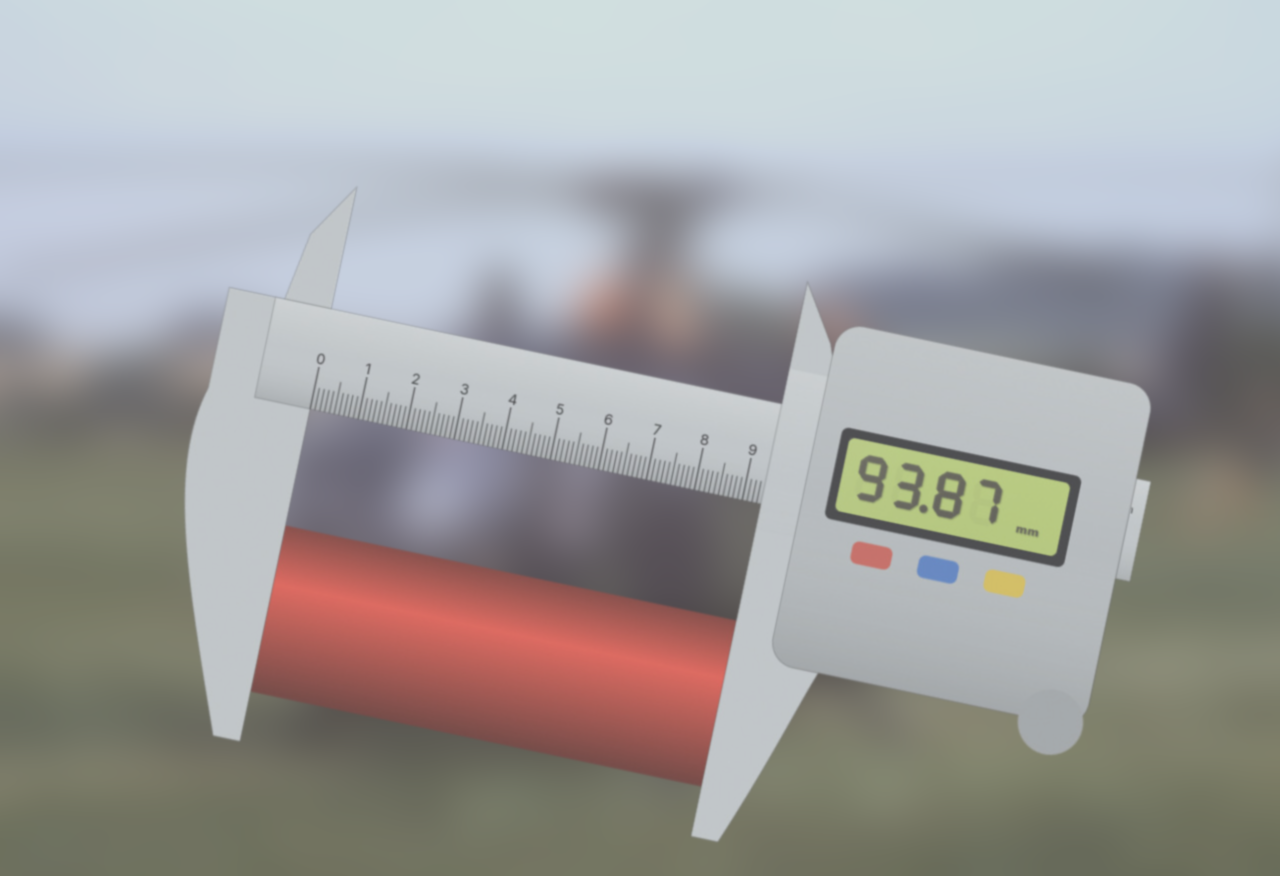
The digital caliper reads 93.87 mm
